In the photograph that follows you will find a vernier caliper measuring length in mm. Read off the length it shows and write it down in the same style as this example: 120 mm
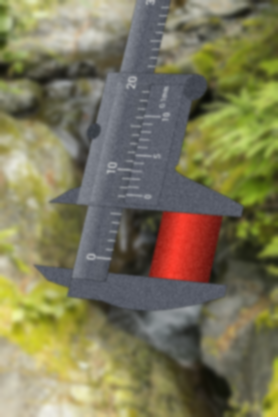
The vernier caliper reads 7.2 mm
